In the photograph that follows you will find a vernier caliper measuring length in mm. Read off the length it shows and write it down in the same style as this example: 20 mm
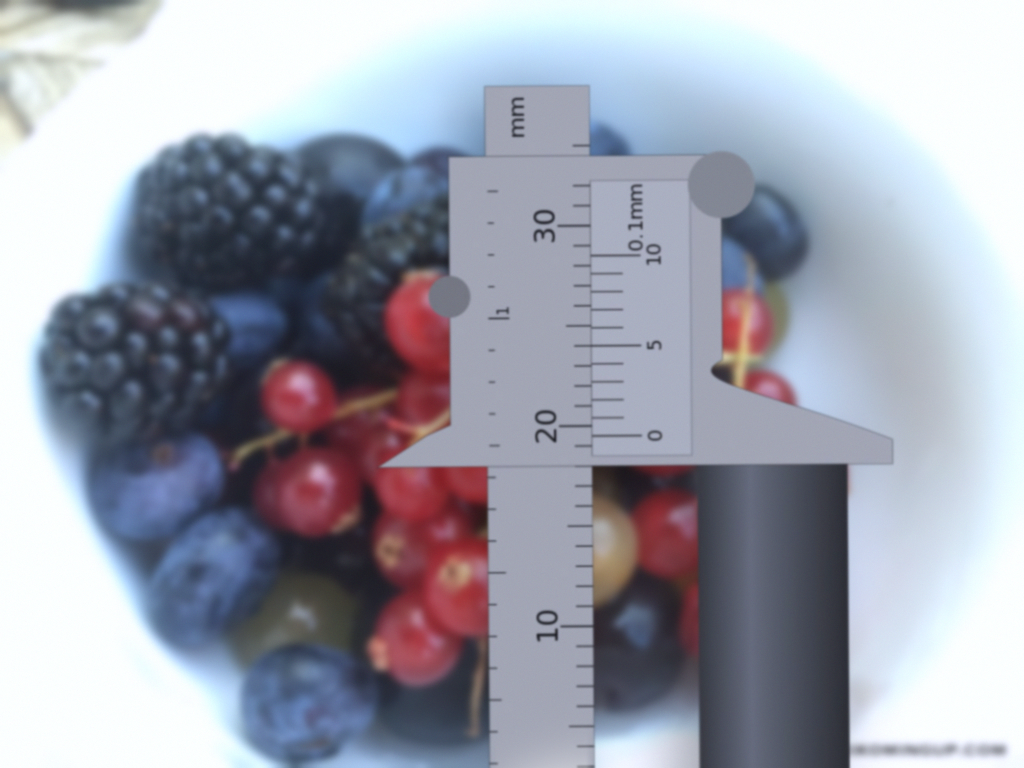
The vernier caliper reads 19.5 mm
